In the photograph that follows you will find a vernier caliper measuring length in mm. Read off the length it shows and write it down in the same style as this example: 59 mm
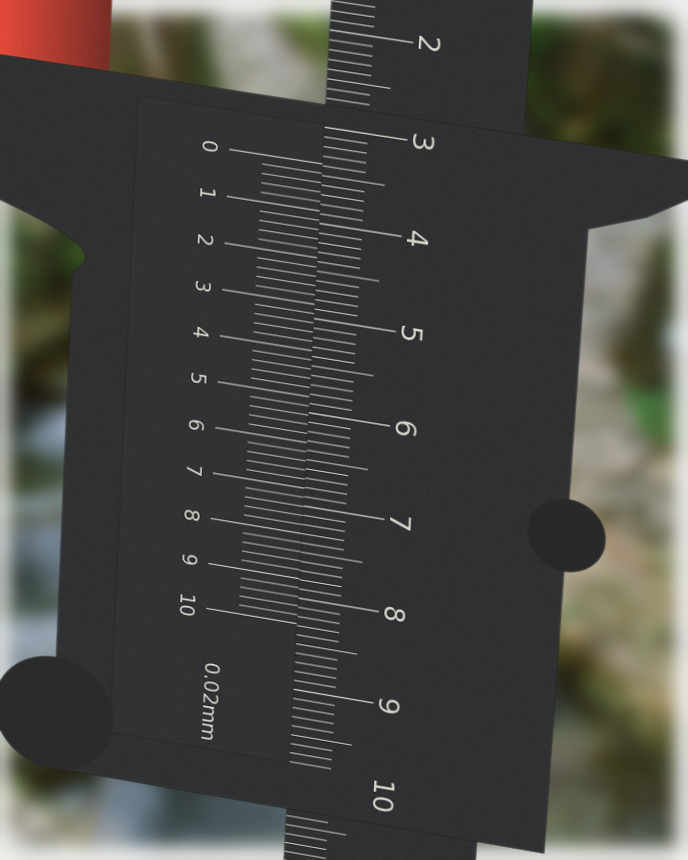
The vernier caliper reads 33.8 mm
